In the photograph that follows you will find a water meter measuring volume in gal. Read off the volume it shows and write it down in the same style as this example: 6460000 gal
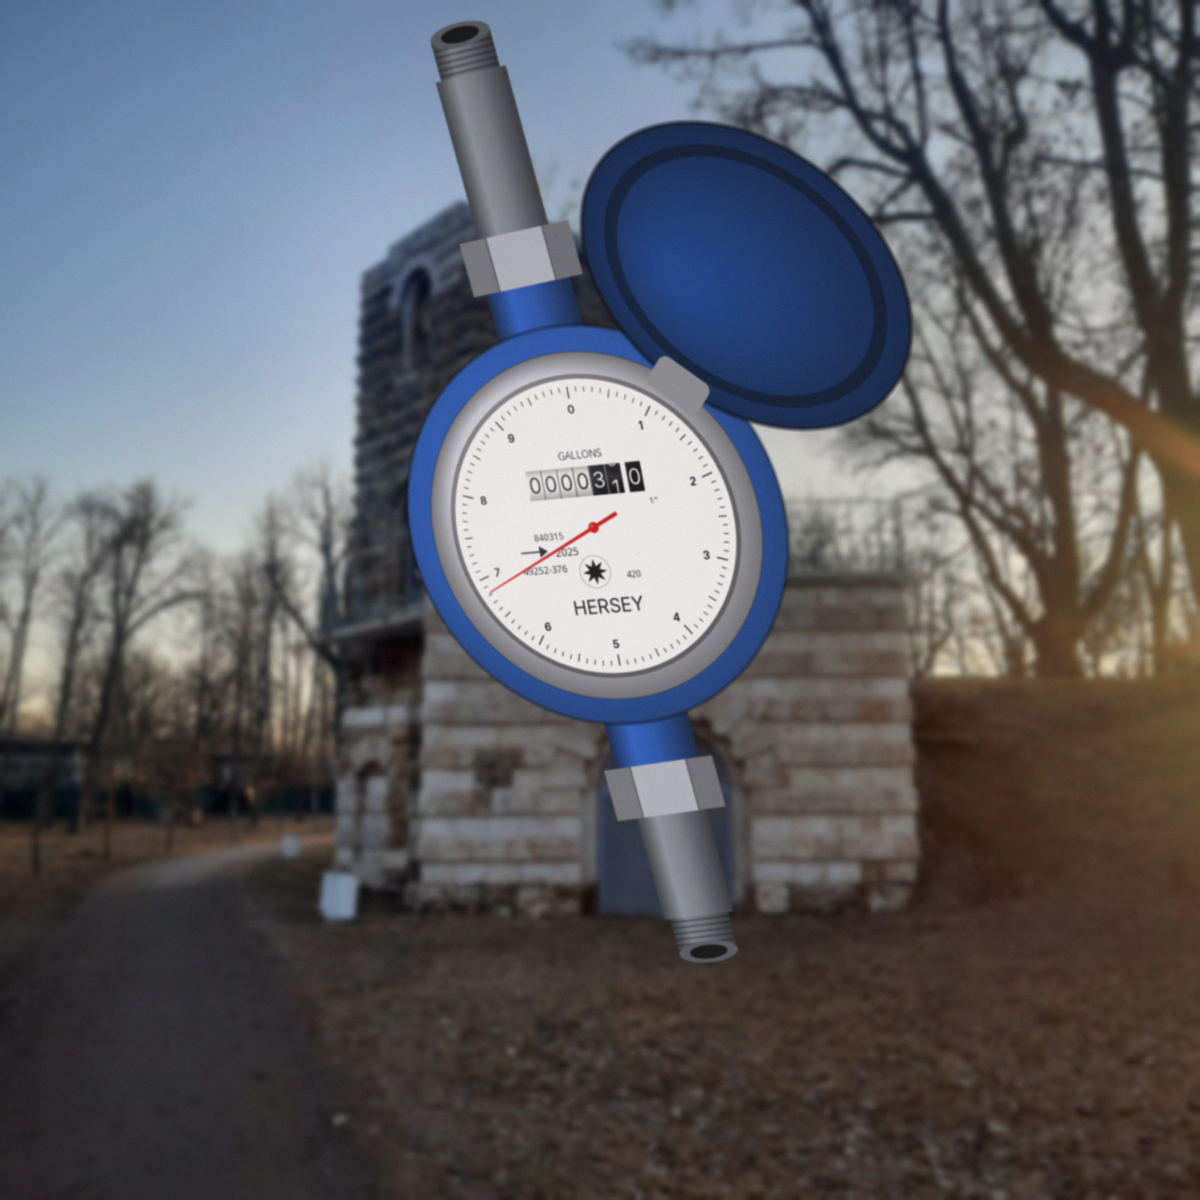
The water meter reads 306.8 gal
